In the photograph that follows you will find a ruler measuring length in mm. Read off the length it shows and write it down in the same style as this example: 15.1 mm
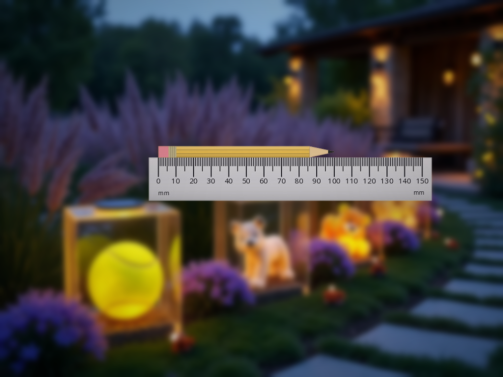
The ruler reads 100 mm
